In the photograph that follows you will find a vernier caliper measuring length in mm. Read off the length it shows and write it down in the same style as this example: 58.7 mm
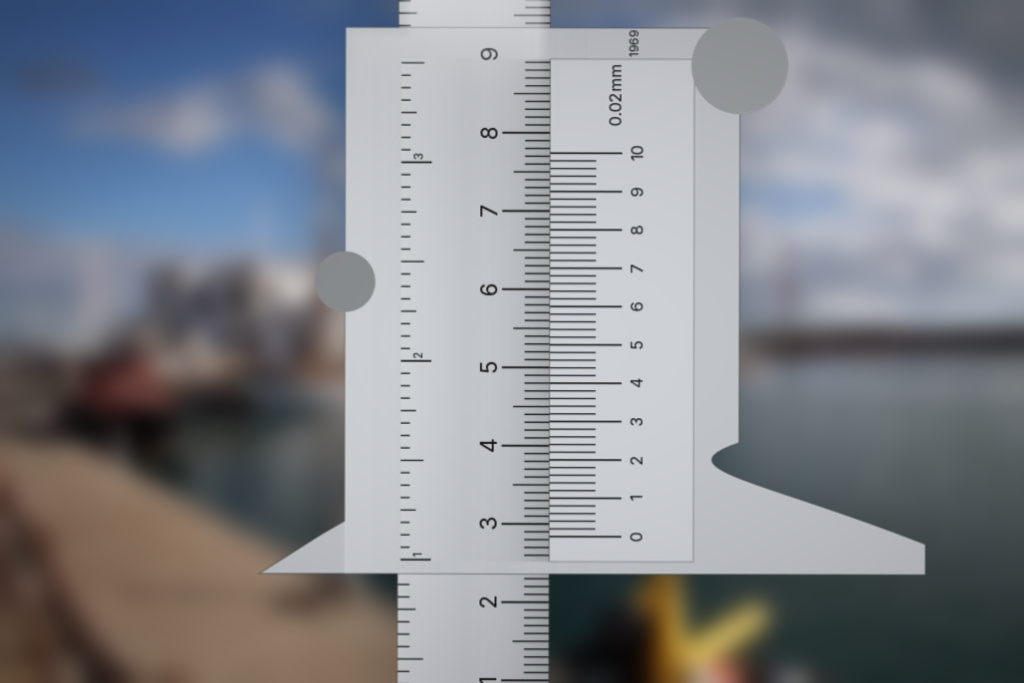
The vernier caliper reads 28.4 mm
